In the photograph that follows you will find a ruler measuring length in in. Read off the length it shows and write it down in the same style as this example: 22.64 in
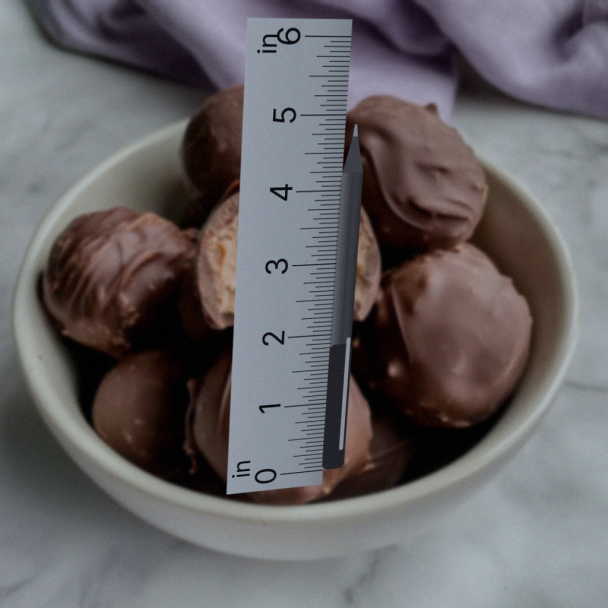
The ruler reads 4.875 in
